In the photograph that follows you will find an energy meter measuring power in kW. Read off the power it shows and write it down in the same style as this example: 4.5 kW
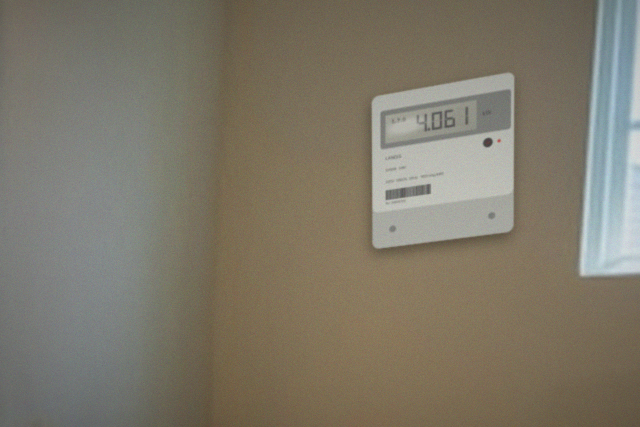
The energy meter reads 4.061 kW
